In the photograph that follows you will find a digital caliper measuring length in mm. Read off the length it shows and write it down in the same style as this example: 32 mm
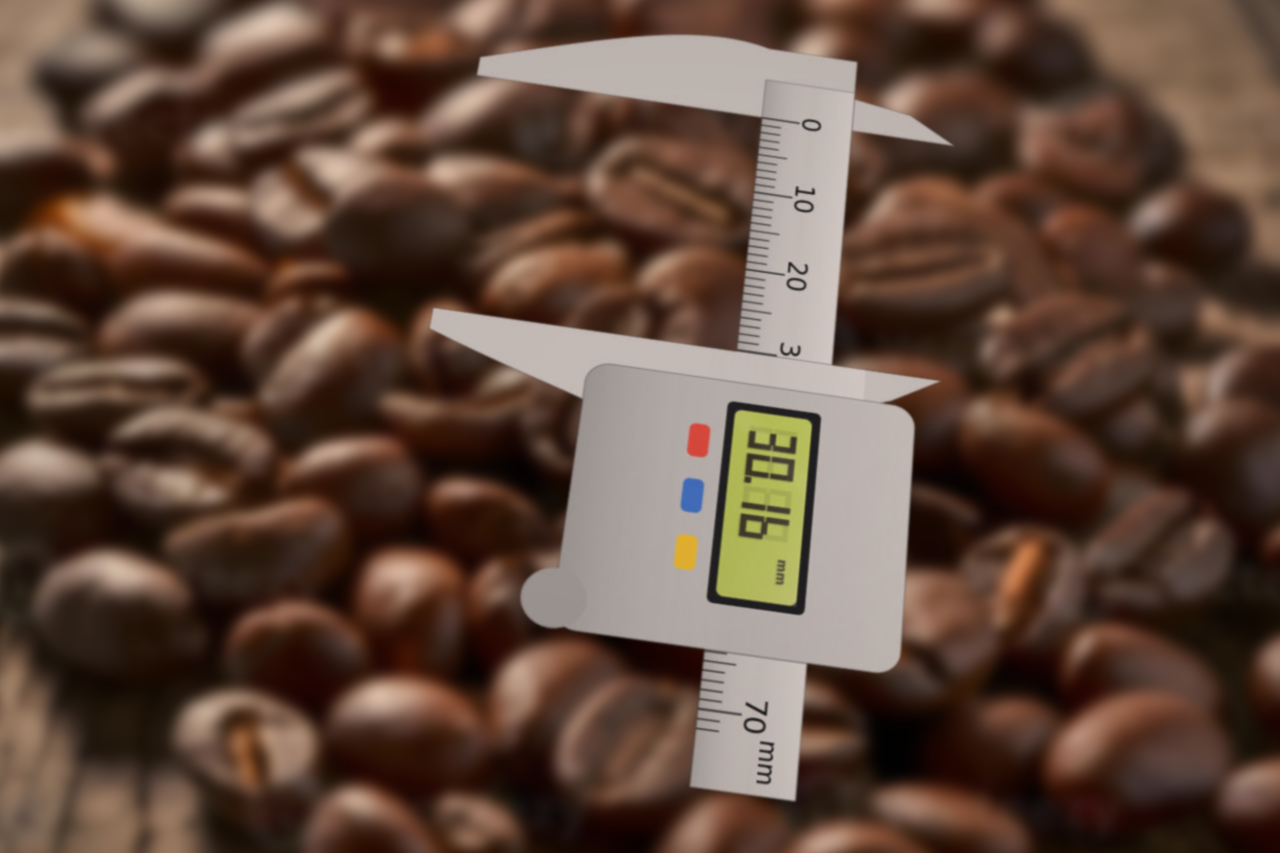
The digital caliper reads 30.16 mm
